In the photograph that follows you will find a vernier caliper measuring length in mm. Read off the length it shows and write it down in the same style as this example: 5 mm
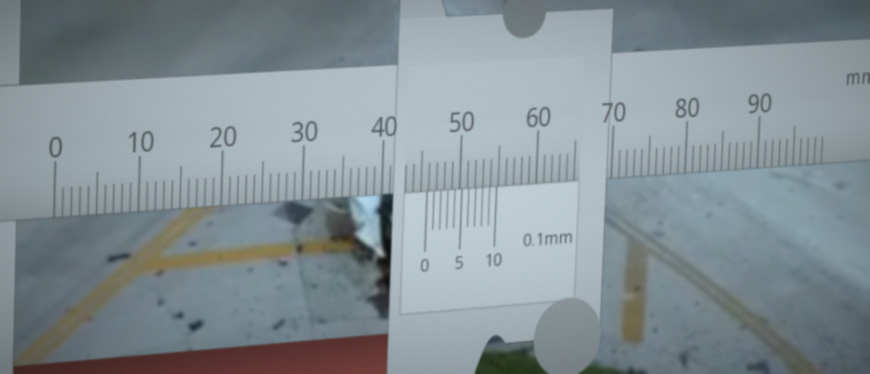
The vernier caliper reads 45.8 mm
